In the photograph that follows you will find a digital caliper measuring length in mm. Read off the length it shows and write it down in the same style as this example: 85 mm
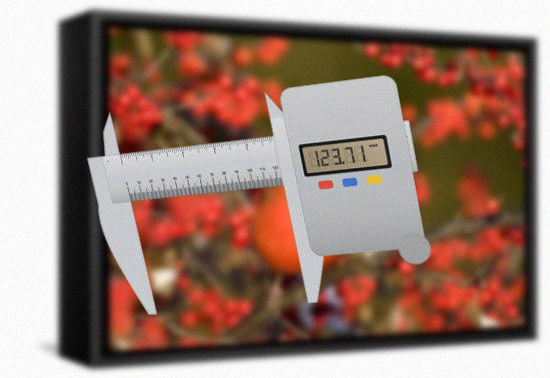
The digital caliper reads 123.71 mm
